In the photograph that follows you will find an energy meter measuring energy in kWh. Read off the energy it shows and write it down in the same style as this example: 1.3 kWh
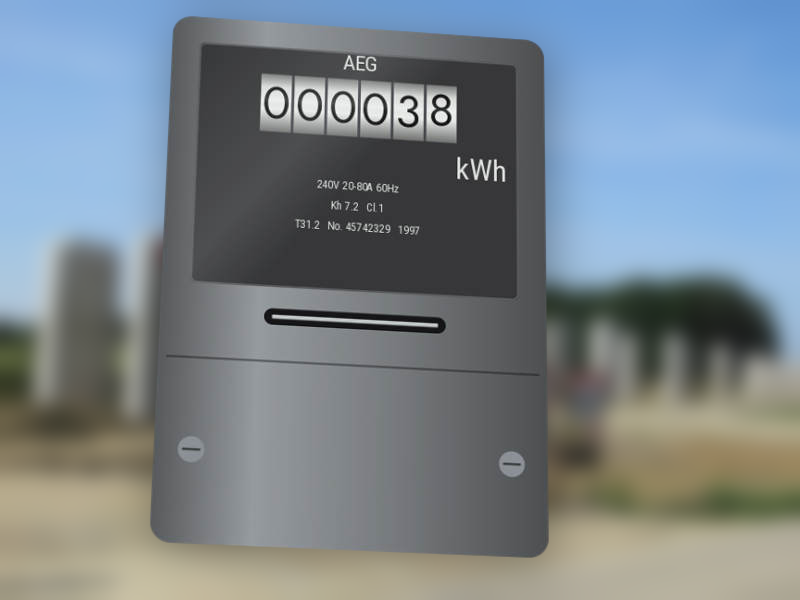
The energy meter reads 38 kWh
